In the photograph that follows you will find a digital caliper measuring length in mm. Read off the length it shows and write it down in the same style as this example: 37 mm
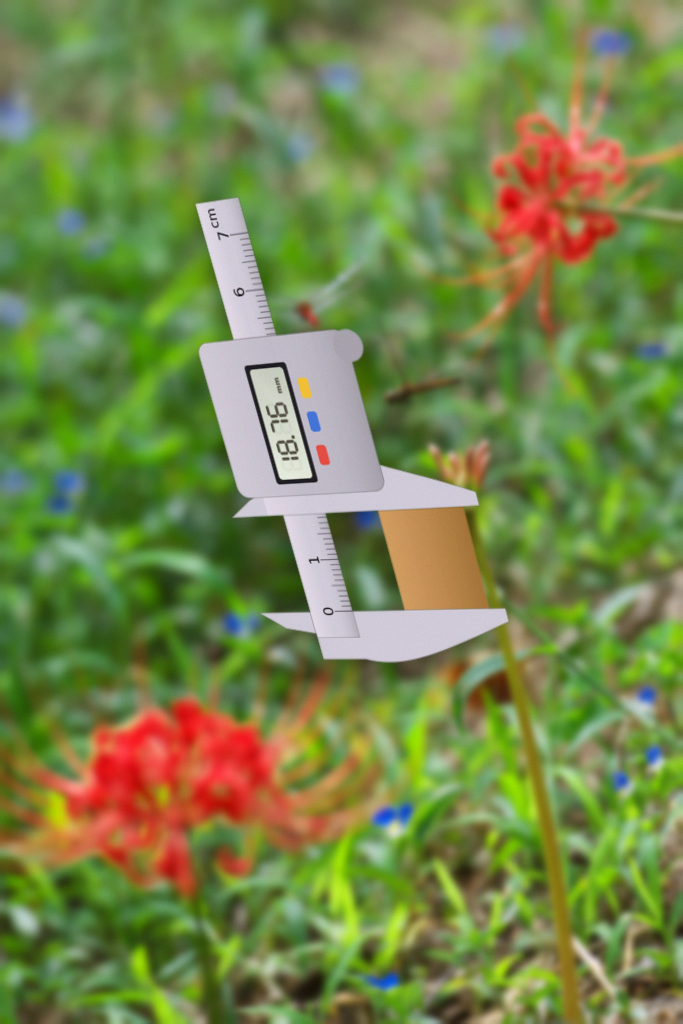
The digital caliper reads 18.76 mm
